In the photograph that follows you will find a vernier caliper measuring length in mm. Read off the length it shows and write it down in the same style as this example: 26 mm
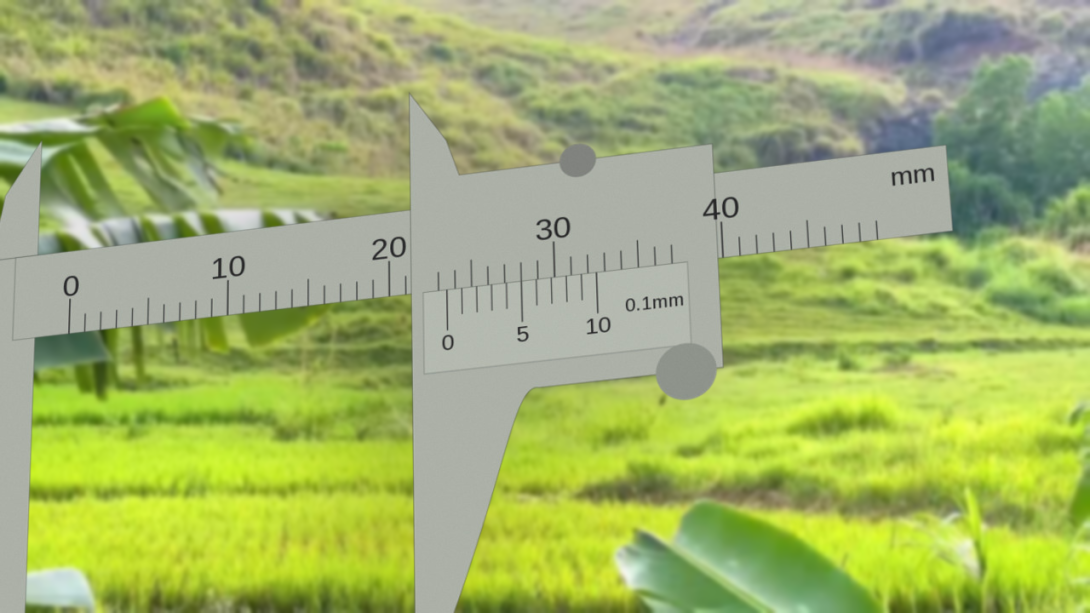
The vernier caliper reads 23.5 mm
